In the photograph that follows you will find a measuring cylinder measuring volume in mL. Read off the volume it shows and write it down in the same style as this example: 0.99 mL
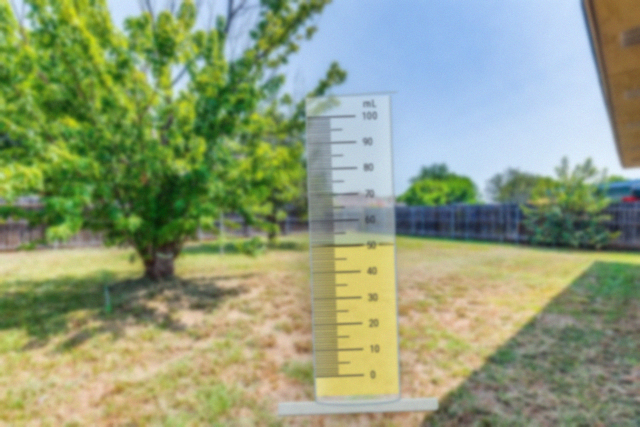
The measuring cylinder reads 50 mL
